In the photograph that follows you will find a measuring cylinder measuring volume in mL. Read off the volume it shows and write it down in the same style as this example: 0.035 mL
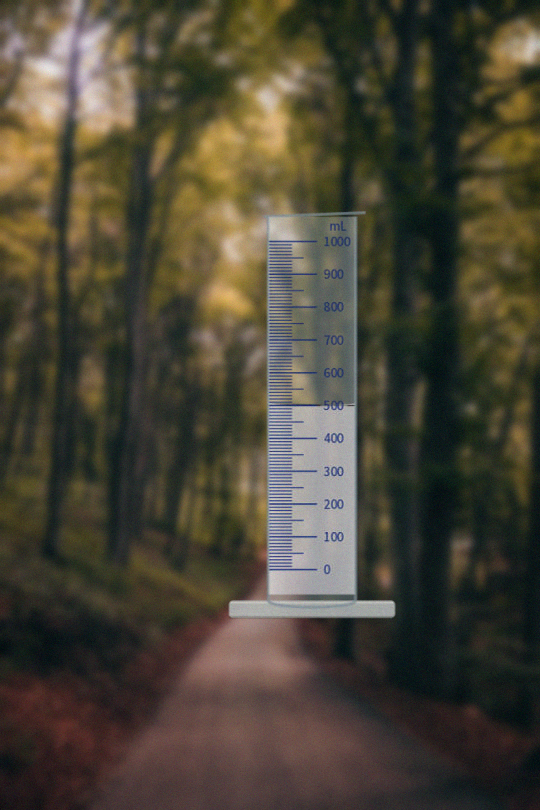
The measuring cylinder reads 500 mL
